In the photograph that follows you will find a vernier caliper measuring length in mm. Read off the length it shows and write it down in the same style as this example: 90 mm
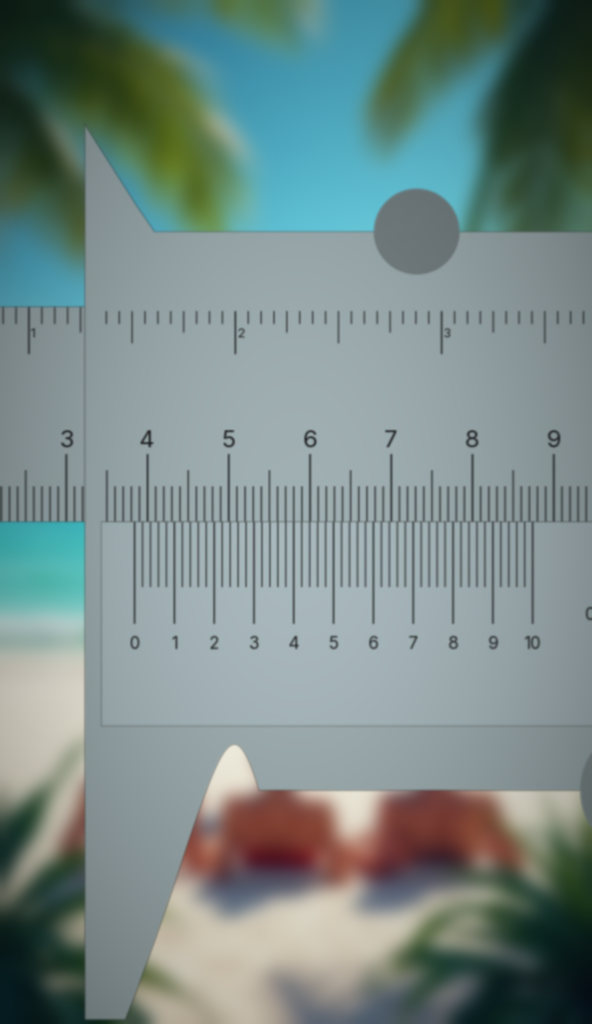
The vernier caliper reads 38.4 mm
